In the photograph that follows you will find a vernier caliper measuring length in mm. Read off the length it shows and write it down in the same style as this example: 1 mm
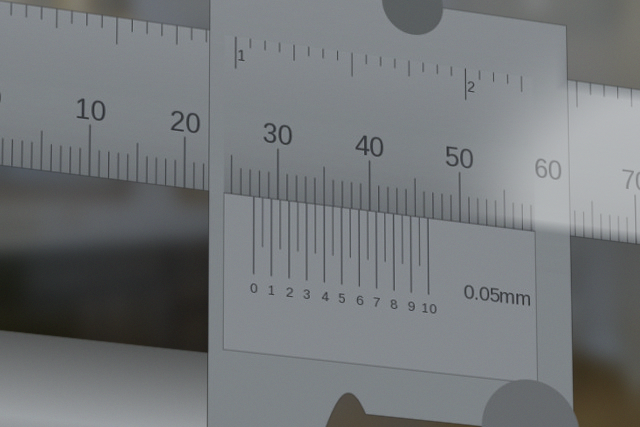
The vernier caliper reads 27.4 mm
